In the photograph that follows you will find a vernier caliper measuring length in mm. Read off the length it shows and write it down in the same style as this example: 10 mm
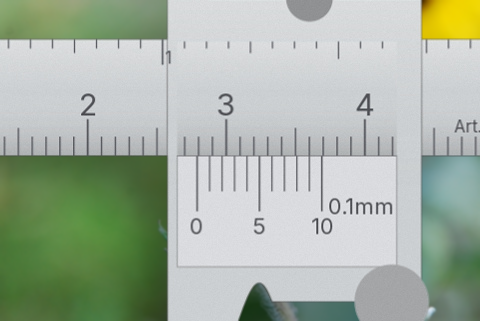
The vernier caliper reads 27.9 mm
